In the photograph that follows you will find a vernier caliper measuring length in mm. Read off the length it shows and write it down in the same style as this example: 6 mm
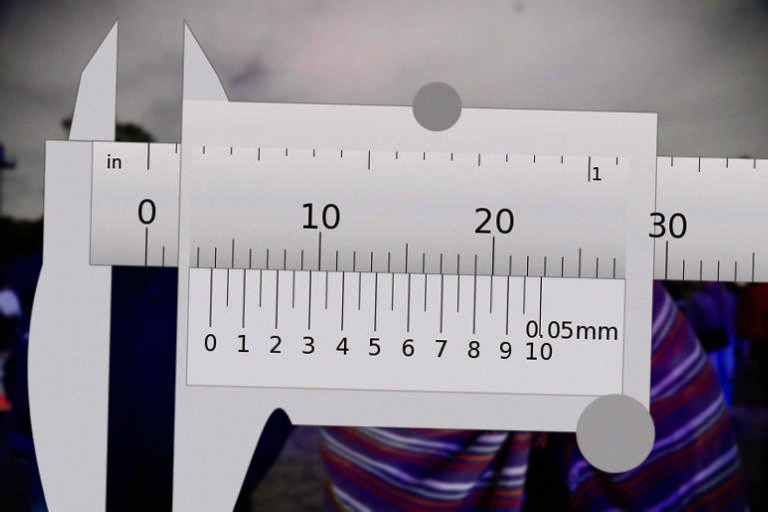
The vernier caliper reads 3.8 mm
